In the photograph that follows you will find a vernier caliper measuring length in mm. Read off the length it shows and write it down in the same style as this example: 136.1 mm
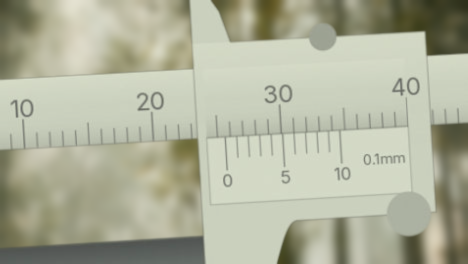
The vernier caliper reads 25.6 mm
